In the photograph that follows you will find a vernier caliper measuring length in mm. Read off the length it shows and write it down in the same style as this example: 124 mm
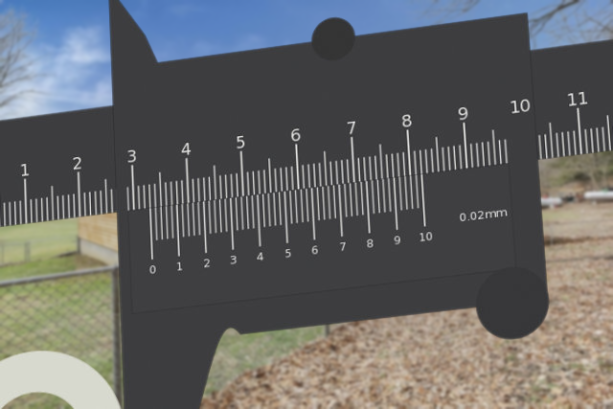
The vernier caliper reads 33.0 mm
